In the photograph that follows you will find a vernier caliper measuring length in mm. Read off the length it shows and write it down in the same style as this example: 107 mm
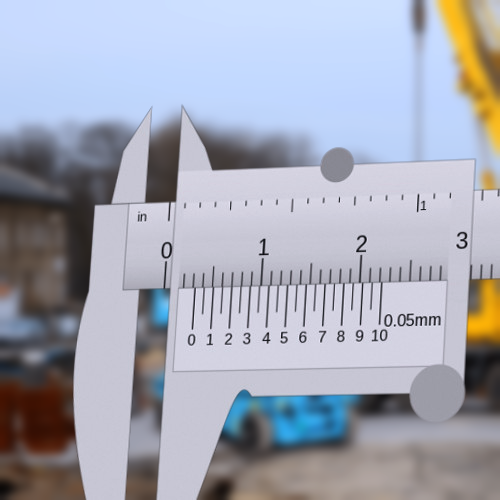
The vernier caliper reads 3.2 mm
